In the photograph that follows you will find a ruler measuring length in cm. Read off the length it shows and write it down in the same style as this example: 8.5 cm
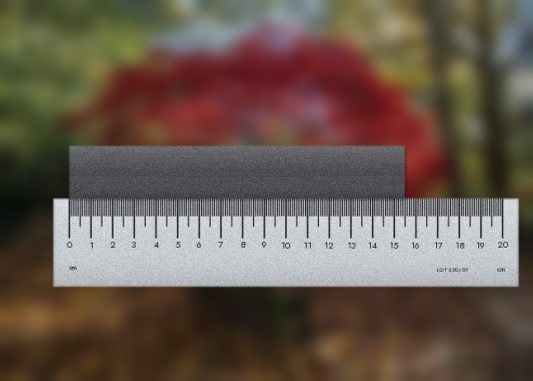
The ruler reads 15.5 cm
